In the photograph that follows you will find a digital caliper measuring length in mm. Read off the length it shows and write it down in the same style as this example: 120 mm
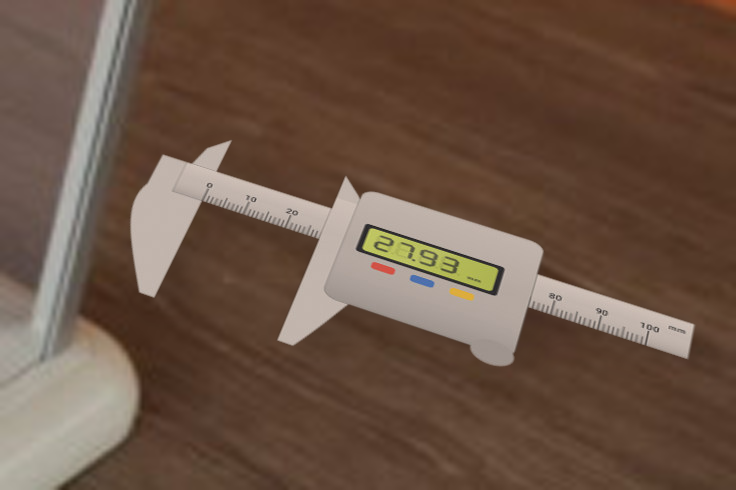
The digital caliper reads 27.93 mm
